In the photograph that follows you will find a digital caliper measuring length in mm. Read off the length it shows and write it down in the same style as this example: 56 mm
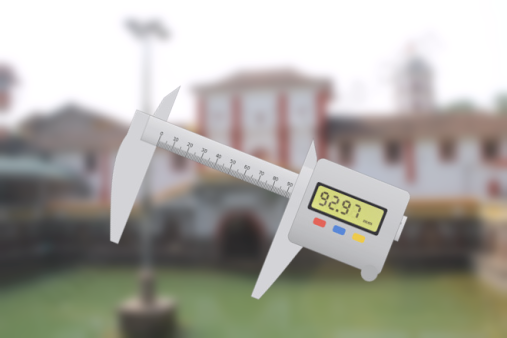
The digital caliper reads 92.97 mm
